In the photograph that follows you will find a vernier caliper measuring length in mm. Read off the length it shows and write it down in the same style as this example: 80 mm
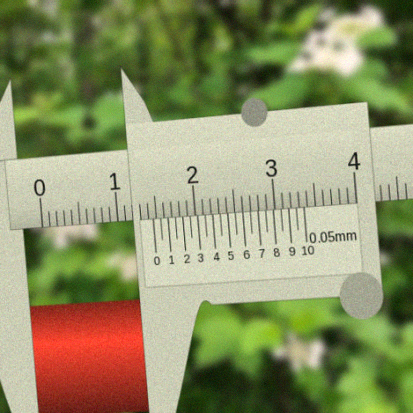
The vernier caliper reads 14.6 mm
